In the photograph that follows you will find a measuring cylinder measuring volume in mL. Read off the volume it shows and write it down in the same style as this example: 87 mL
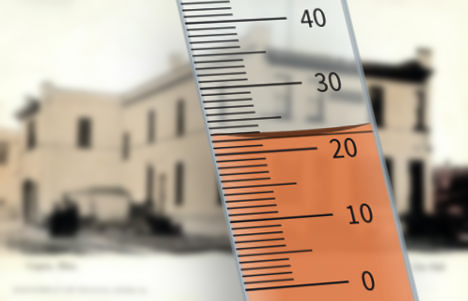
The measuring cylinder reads 22 mL
